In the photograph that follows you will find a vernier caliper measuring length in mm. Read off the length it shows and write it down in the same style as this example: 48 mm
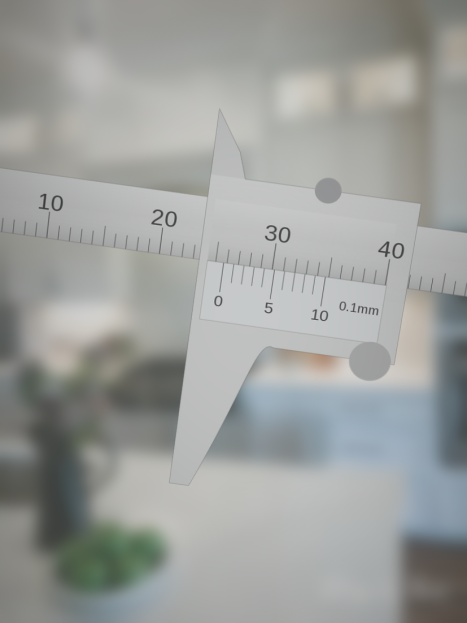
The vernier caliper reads 25.7 mm
